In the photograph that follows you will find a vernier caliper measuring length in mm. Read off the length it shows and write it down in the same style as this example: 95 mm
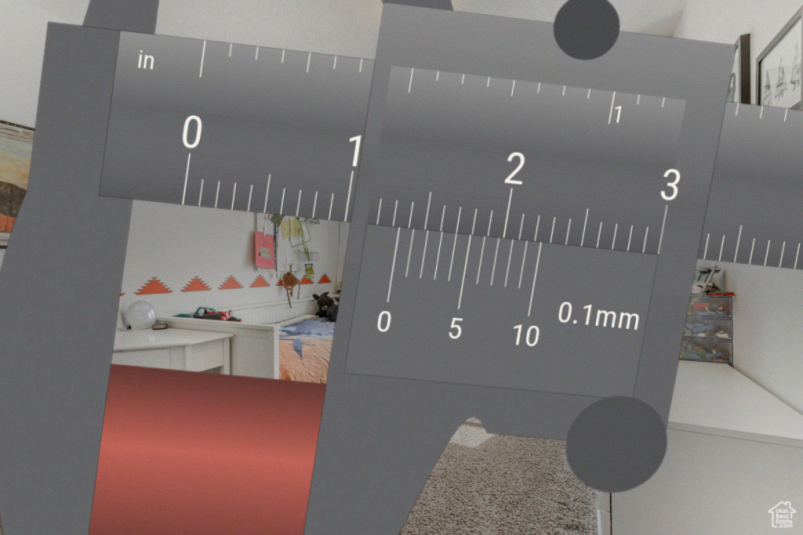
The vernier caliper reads 13.4 mm
